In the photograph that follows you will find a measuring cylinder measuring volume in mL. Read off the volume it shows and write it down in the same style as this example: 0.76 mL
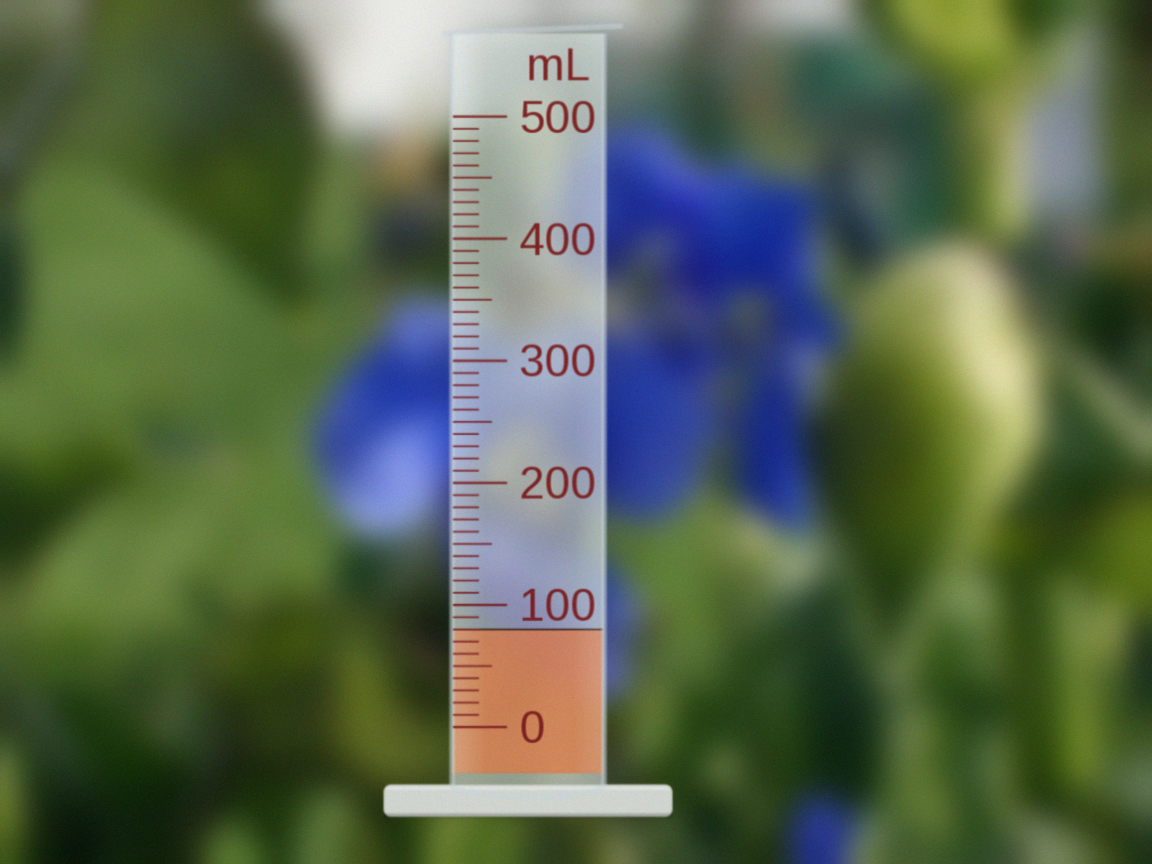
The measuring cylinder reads 80 mL
